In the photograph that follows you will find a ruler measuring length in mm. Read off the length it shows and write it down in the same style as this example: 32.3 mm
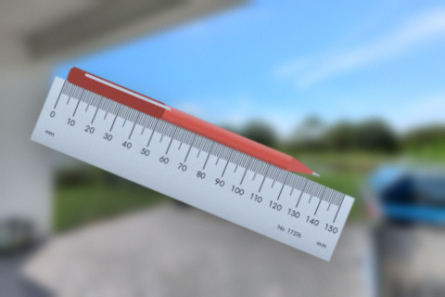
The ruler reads 135 mm
